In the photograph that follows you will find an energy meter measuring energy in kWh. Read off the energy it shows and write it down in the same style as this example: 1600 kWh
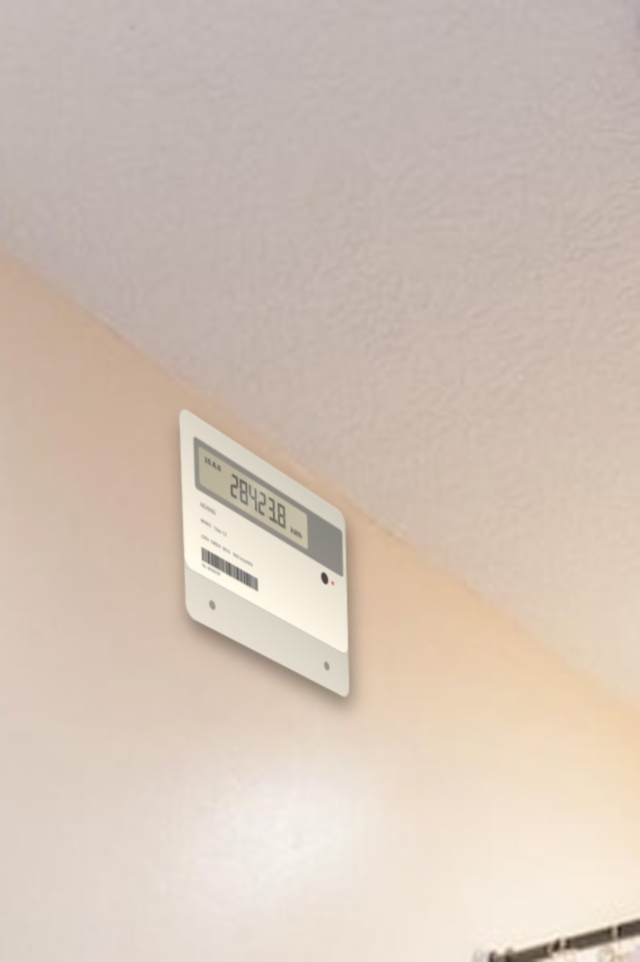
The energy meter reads 28423.8 kWh
